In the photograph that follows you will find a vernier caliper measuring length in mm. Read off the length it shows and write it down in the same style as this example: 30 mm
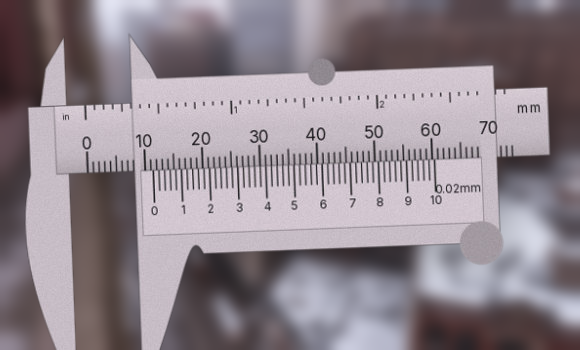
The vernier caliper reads 11.4 mm
